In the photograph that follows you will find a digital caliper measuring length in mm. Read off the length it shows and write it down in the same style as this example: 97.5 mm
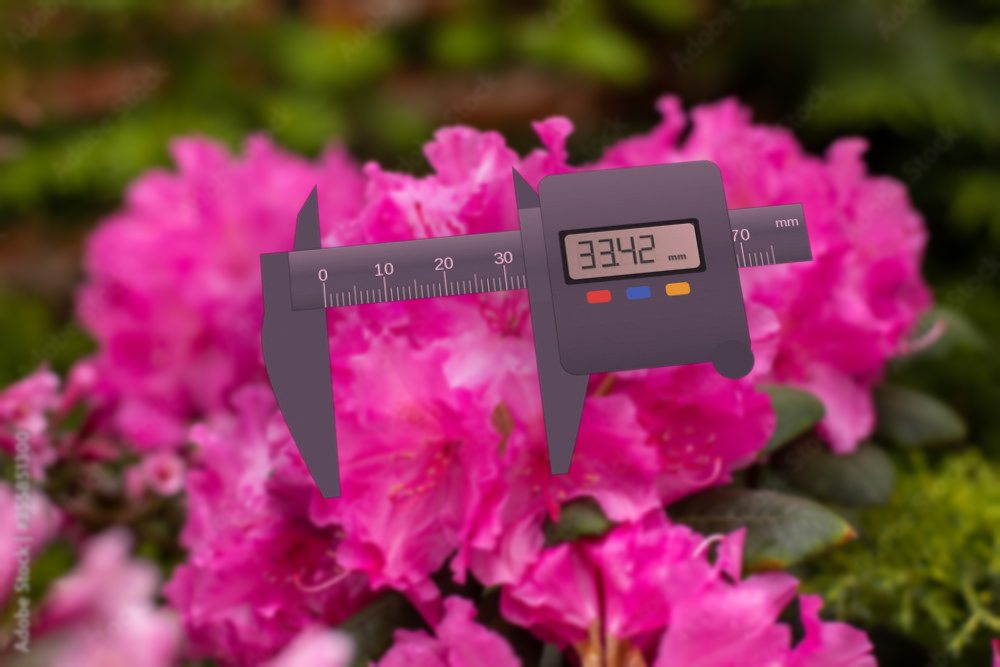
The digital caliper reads 33.42 mm
